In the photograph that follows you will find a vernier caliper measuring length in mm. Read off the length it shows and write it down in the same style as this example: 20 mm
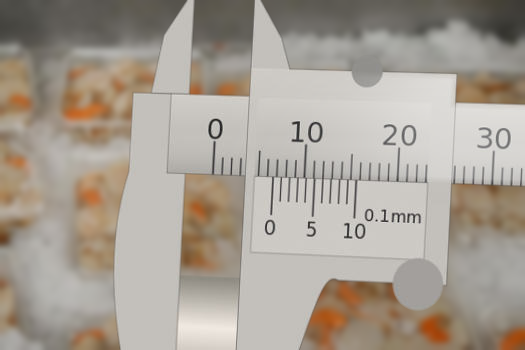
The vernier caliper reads 6.6 mm
